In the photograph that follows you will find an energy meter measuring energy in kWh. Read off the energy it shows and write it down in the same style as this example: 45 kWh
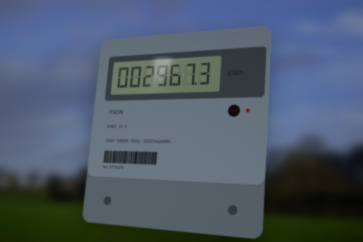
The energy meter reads 2967.3 kWh
